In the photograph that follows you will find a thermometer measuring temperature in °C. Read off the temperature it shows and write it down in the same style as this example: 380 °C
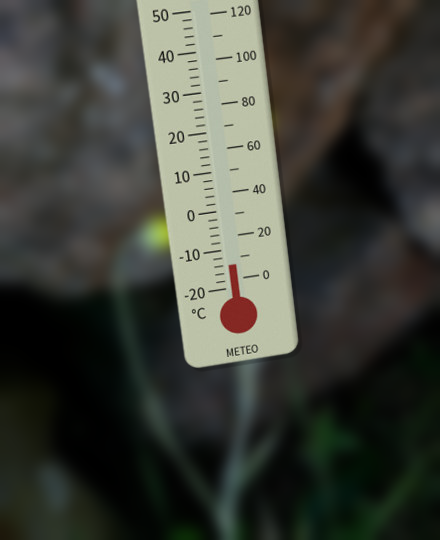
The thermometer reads -14 °C
